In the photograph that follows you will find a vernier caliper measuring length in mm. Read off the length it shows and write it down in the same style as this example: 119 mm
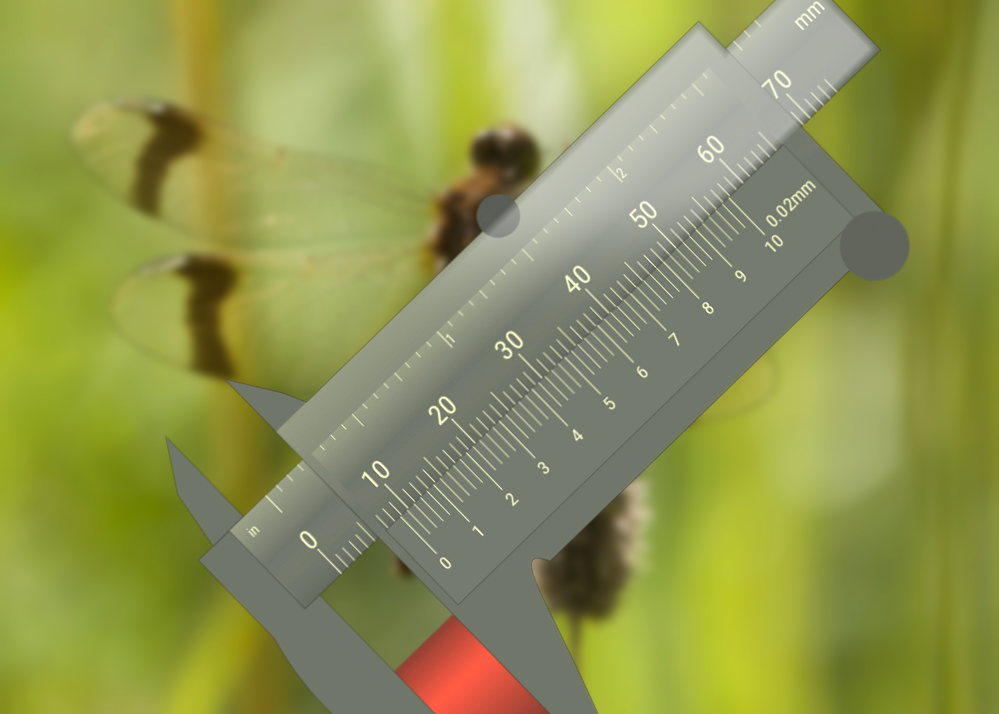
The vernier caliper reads 8.8 mm
